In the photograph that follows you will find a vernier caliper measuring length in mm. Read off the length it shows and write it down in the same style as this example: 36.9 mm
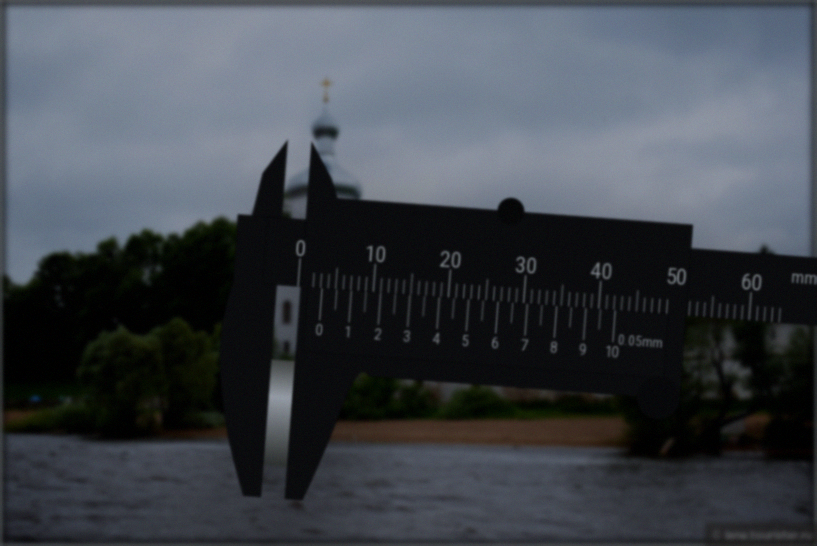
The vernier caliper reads 3.2 mm
